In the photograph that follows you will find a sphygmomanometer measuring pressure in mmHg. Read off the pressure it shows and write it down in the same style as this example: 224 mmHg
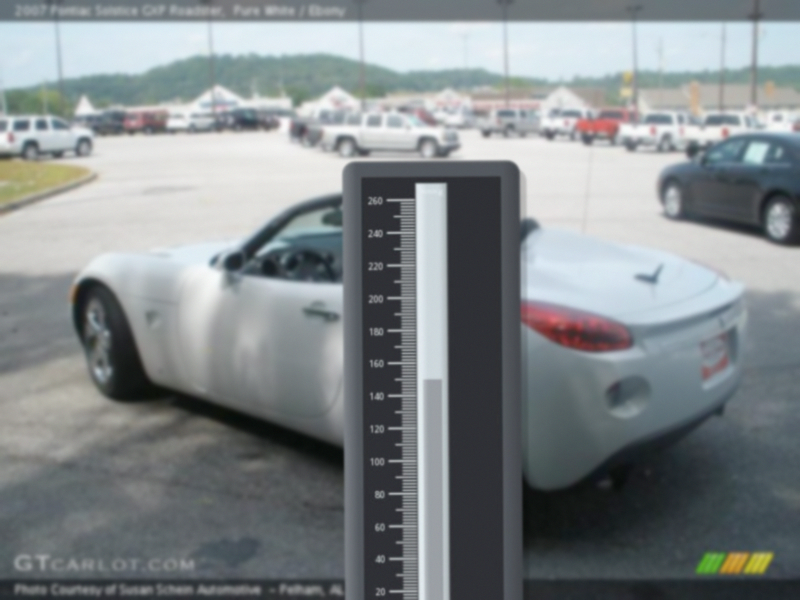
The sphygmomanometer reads 150 mmHg
